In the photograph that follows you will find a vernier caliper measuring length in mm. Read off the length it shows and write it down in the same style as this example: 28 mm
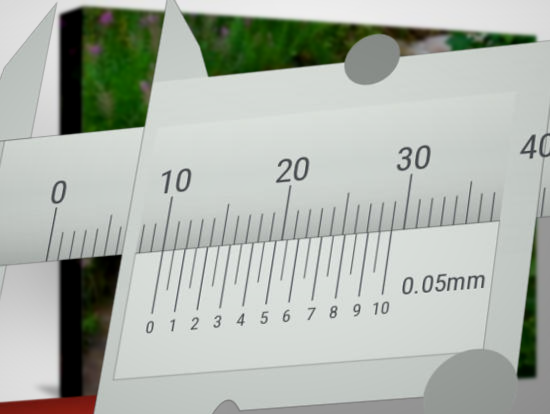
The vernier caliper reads 10.0 mm
